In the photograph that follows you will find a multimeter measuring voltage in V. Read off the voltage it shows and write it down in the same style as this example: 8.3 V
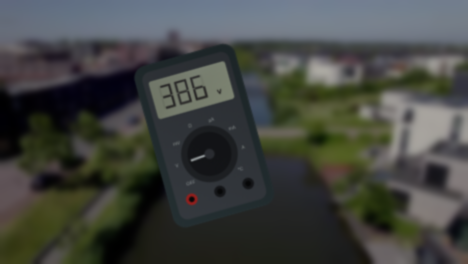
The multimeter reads 386 V
